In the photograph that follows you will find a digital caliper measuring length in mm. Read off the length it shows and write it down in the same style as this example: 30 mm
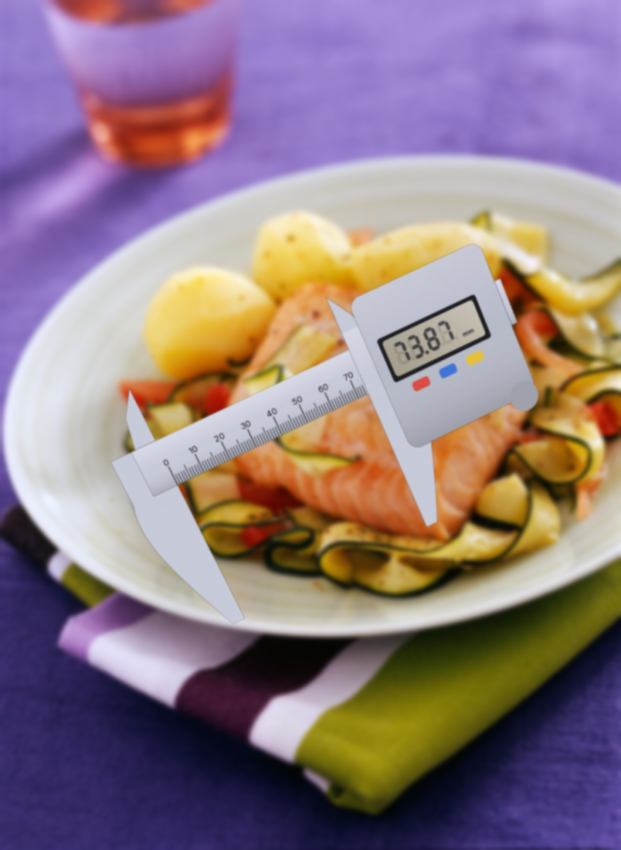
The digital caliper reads 73.87 mm
